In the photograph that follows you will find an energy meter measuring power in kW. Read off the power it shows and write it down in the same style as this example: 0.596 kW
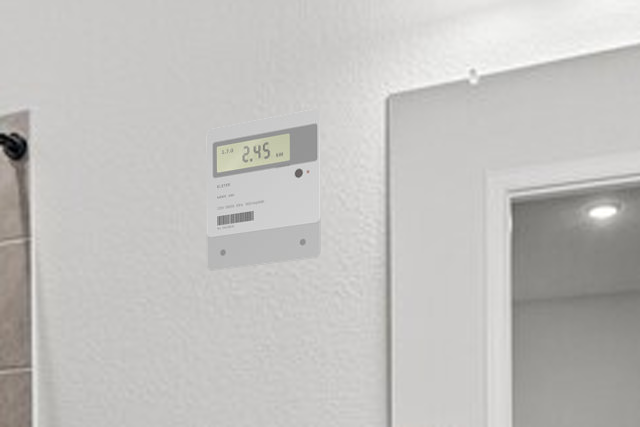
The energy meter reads 2.45 kW
